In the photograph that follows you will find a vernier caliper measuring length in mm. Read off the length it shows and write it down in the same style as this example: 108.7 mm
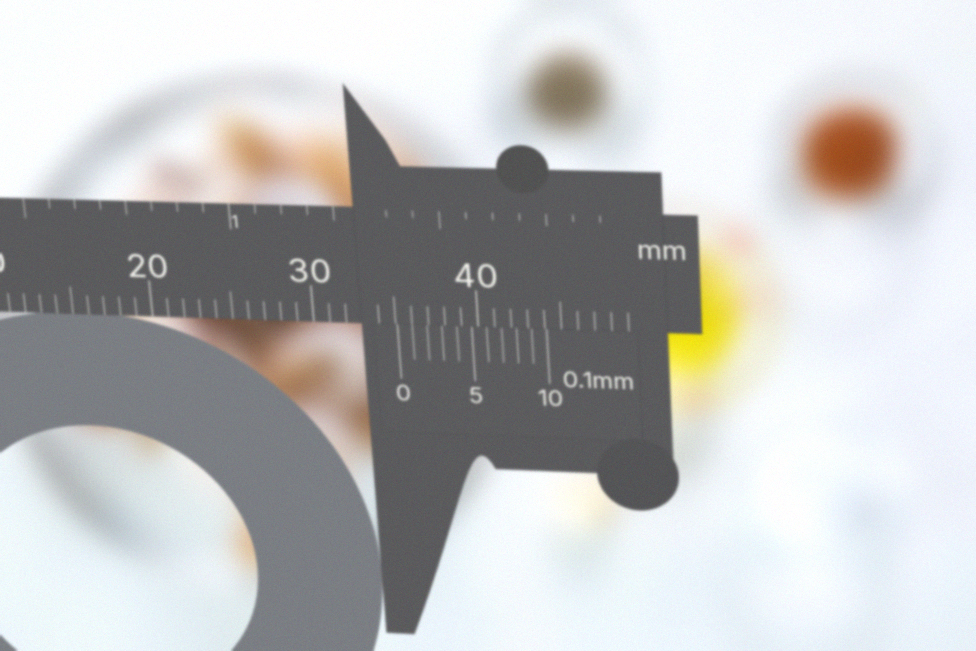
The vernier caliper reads 35.1 mm
